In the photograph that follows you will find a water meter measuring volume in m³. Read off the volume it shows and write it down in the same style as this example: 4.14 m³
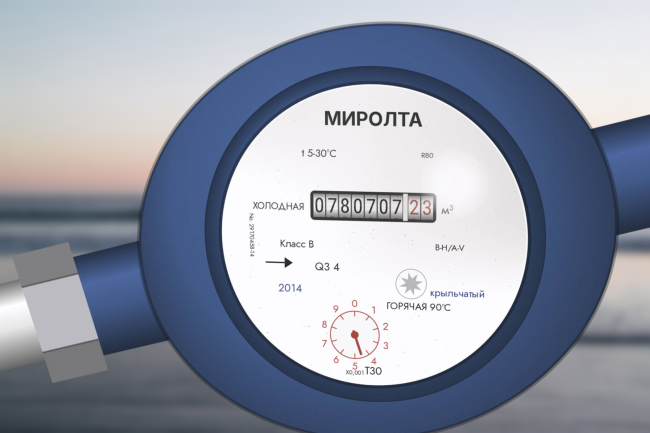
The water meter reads 780707.234 m³
